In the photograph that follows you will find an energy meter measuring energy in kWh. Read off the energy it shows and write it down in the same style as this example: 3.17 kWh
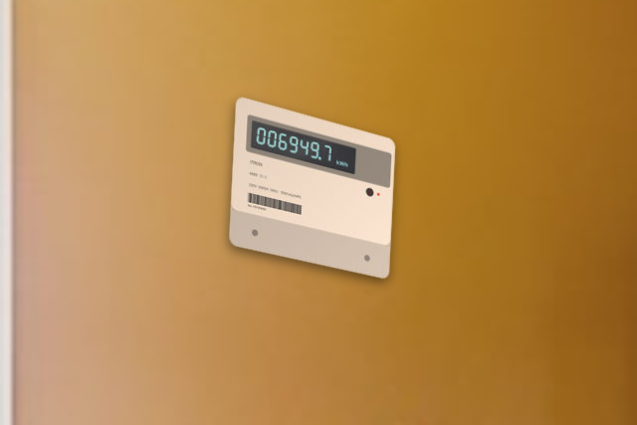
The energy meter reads 6949.7 kWh
